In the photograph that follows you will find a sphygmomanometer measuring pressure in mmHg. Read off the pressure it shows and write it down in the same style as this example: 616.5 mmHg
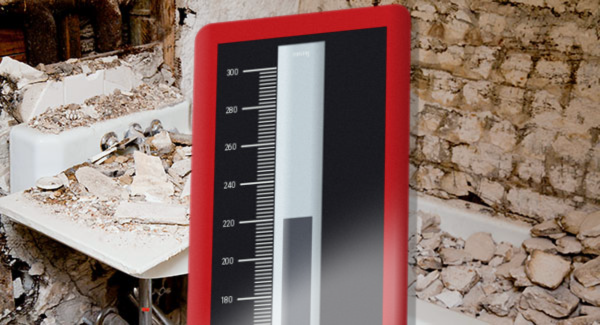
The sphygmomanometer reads 220 mmHg
